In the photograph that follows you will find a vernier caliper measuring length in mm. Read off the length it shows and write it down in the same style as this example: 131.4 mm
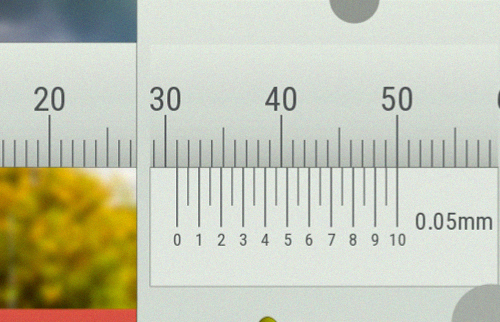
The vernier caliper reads 31.0 mm
